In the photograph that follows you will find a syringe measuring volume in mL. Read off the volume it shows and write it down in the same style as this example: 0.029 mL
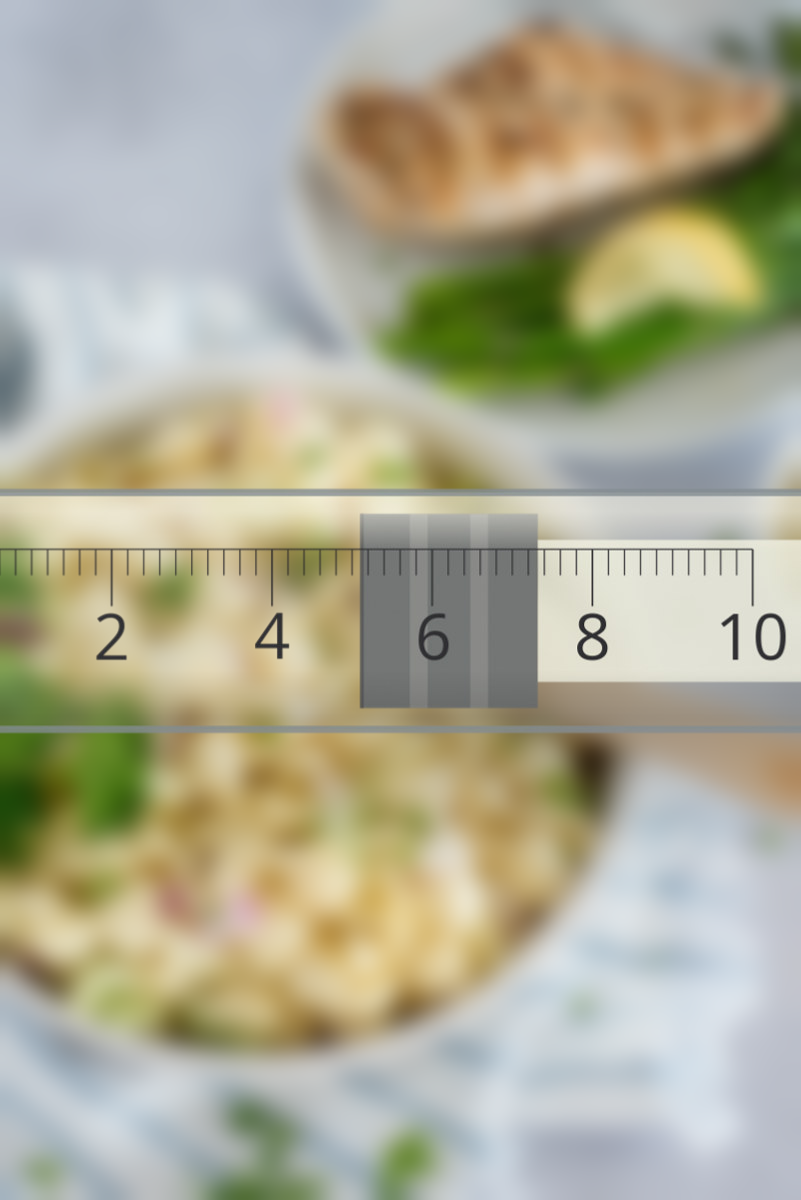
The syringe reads 5.1 mL
